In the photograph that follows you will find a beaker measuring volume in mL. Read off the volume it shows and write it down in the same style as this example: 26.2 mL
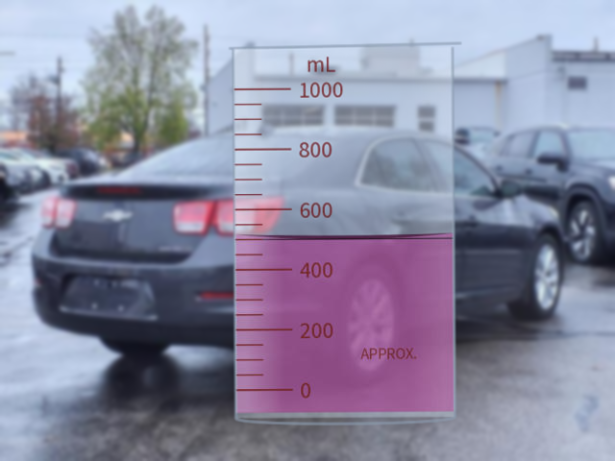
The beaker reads 500 mL
